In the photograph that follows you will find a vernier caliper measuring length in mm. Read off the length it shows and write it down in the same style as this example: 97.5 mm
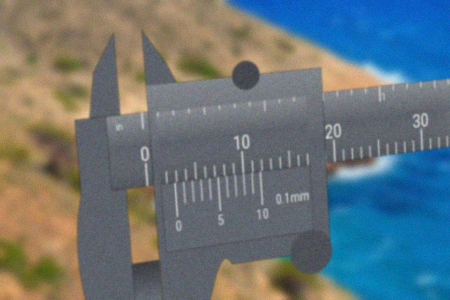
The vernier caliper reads 2.8 mm
